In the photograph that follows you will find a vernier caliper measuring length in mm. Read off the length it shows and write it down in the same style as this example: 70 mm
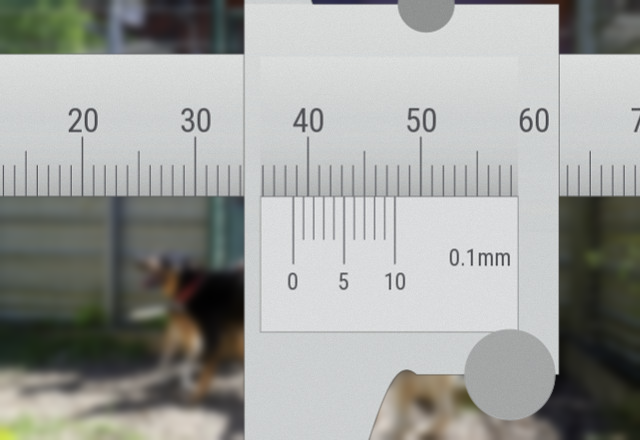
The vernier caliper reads 38.7 mm
